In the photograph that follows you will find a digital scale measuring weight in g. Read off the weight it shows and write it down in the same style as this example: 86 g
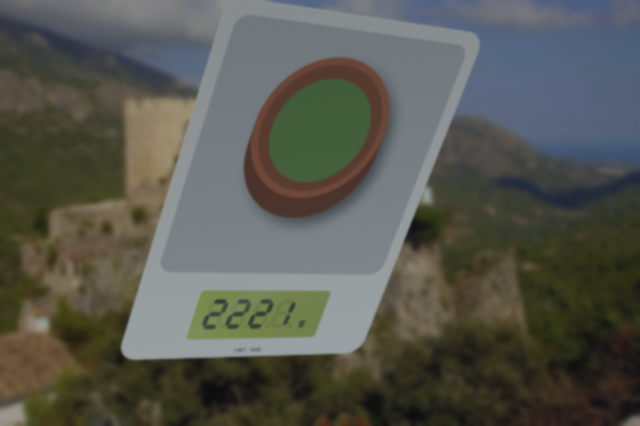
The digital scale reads 2221 g
